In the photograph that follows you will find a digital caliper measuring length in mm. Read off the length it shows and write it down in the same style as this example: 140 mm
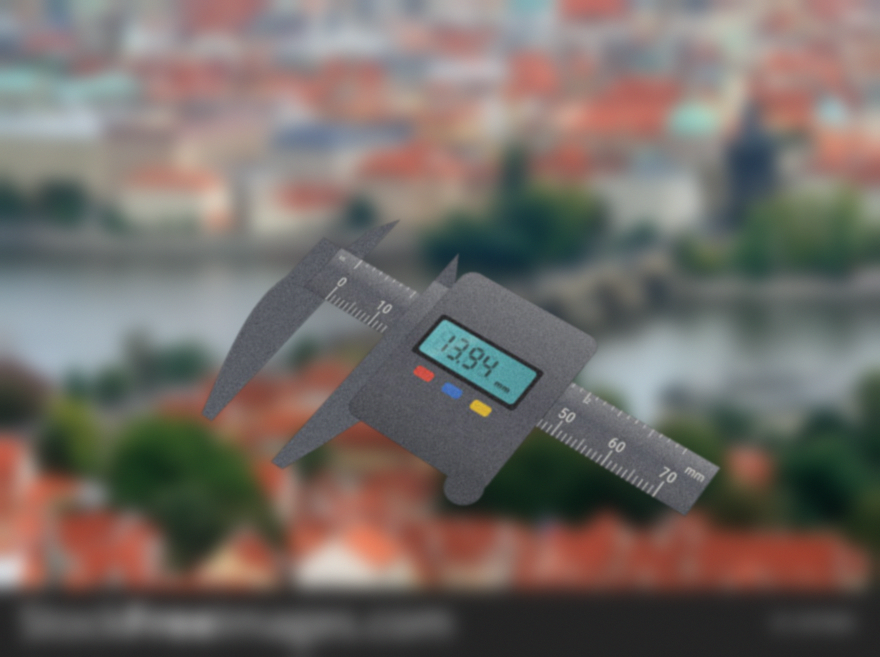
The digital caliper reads 13.94 mm
